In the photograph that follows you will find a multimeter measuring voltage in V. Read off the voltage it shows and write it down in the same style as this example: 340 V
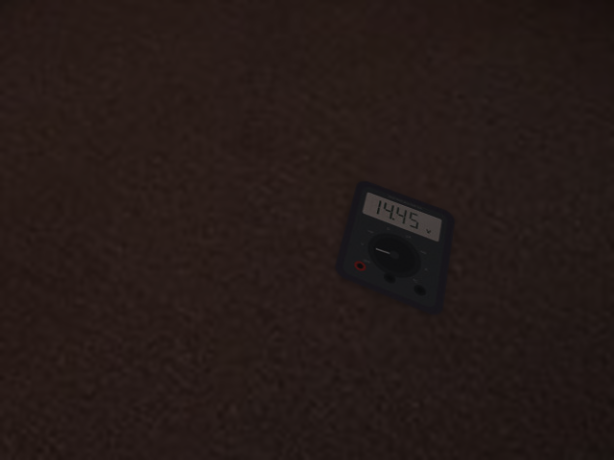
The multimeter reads 14.45 V
